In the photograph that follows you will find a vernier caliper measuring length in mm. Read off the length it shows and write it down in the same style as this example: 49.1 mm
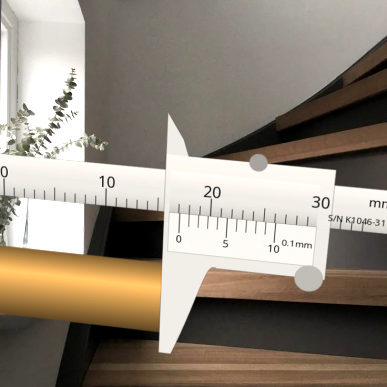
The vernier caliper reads 17.1 mm
